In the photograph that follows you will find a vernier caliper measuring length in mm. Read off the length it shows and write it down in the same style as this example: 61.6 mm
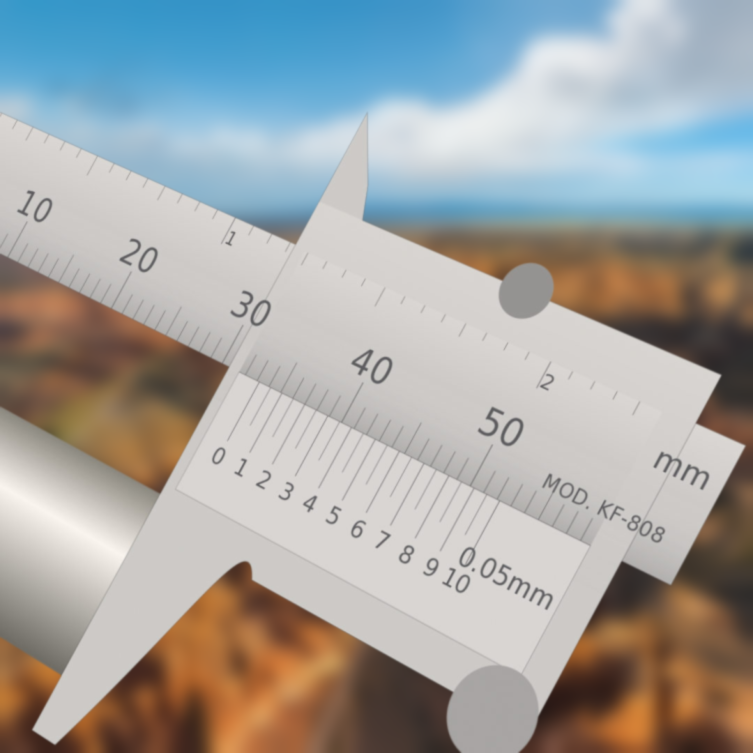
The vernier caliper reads 33.2 mm
